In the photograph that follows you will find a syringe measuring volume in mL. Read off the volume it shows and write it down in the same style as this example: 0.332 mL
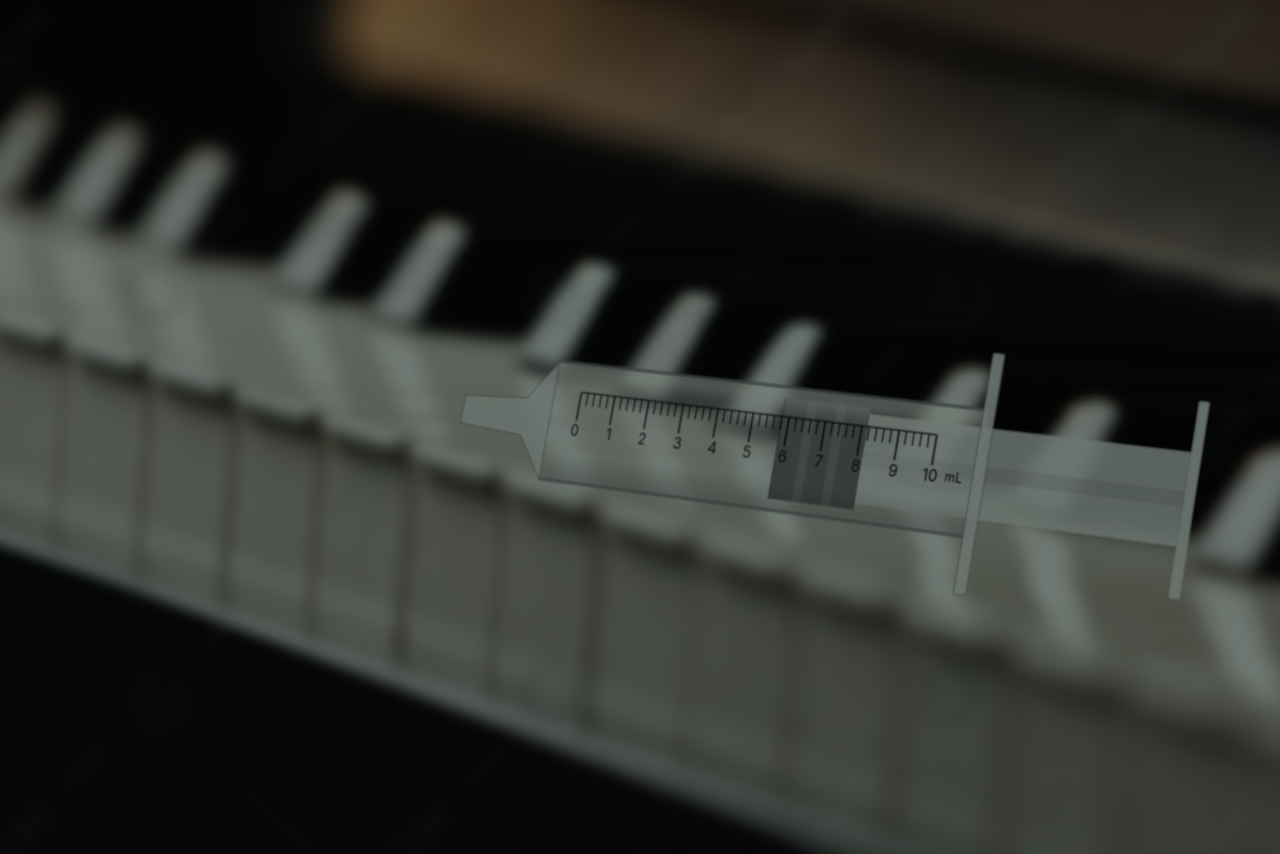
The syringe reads 5.8 mL
